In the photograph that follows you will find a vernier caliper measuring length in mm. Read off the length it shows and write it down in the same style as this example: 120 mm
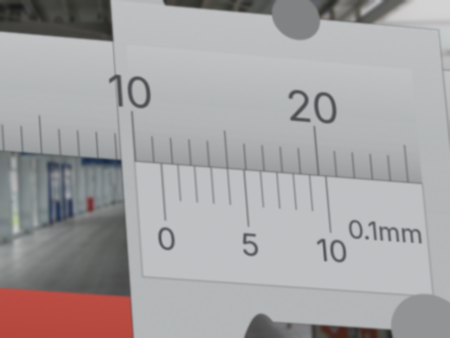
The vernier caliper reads 11.4 mm
